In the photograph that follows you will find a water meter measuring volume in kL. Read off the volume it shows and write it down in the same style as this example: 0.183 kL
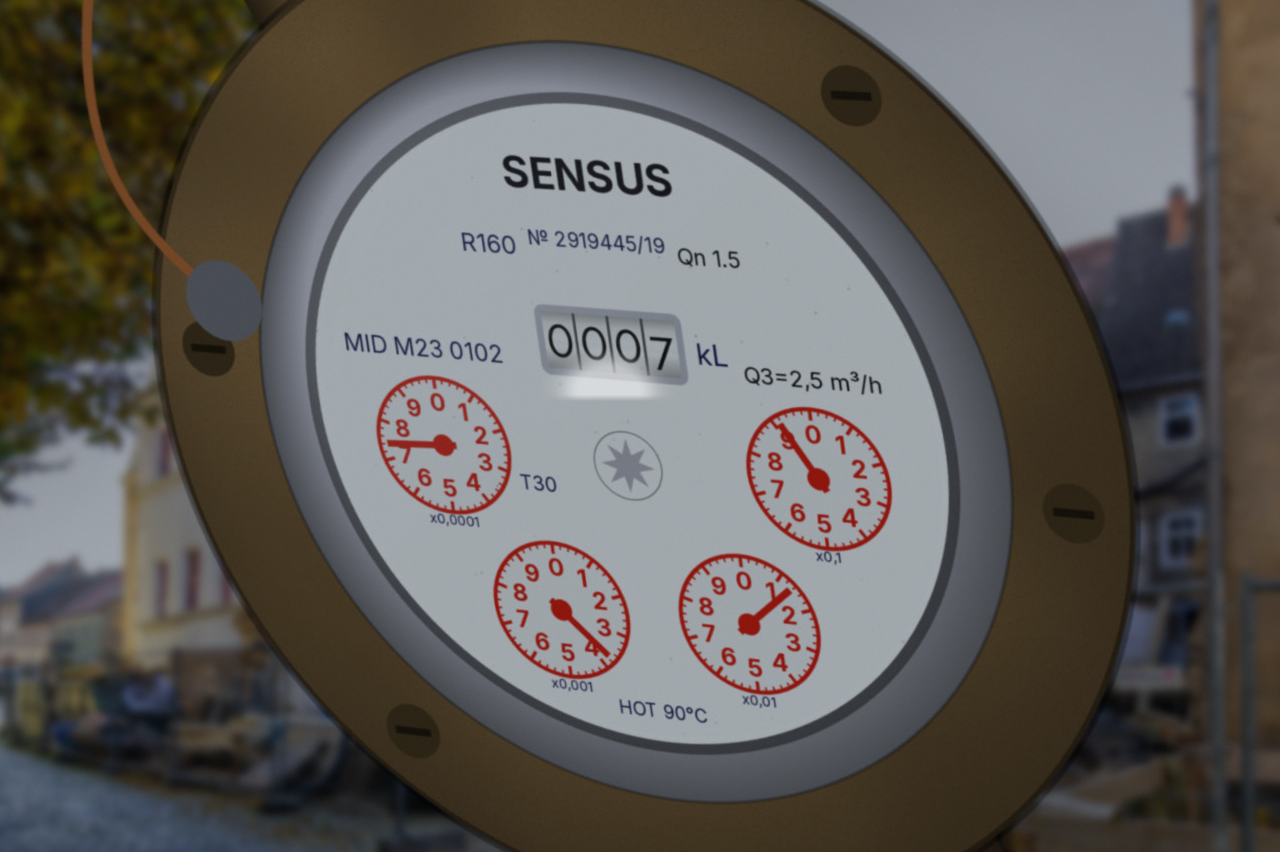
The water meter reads 6.9137 kL
